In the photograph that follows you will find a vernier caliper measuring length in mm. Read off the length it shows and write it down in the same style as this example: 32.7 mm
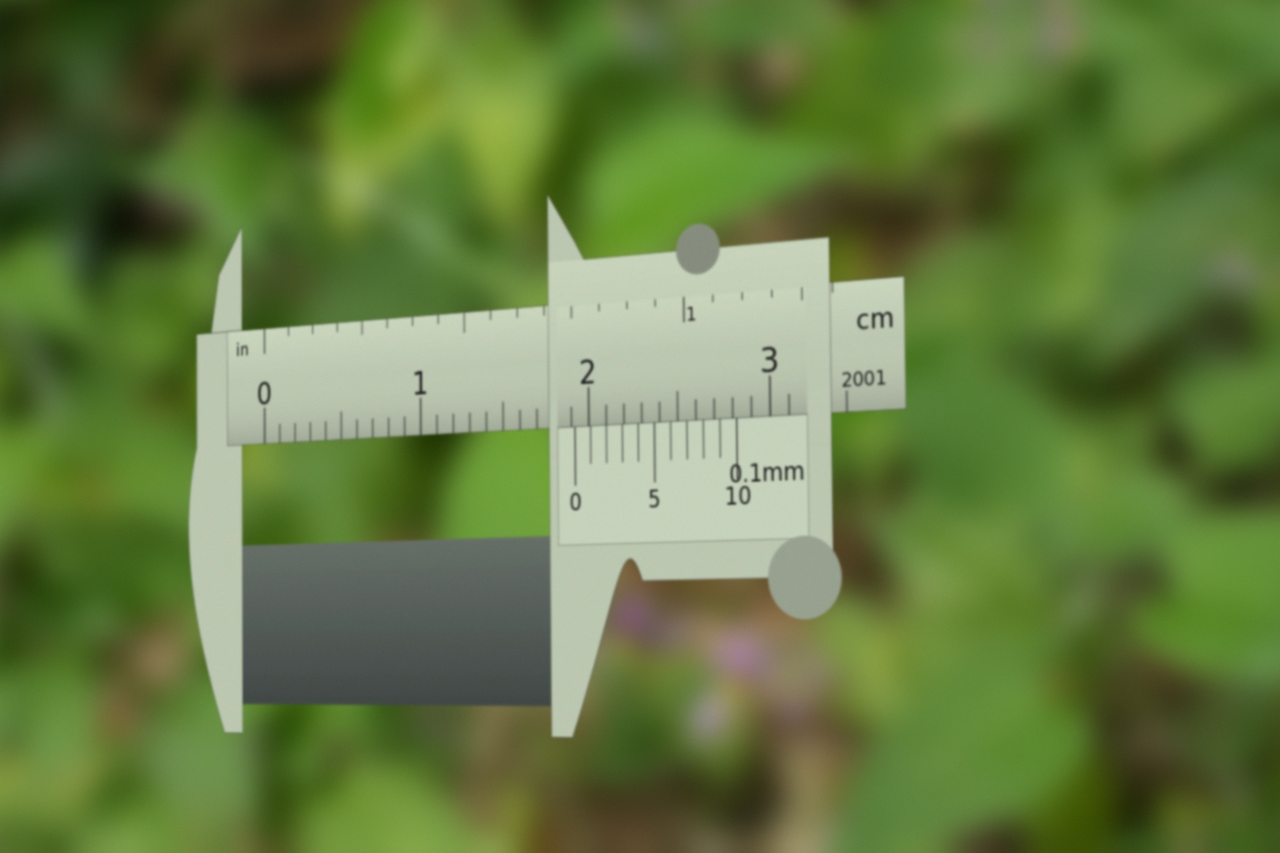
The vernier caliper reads 19.2 mm
